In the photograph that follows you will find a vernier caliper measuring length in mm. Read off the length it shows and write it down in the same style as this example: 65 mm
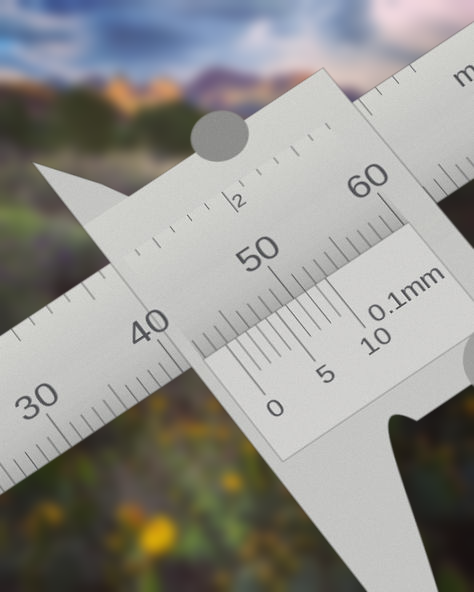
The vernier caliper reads 43.8 mm
